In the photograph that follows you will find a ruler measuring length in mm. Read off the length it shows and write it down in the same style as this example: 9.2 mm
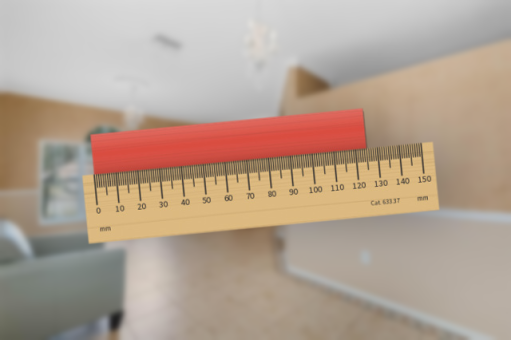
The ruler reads 125 mm
